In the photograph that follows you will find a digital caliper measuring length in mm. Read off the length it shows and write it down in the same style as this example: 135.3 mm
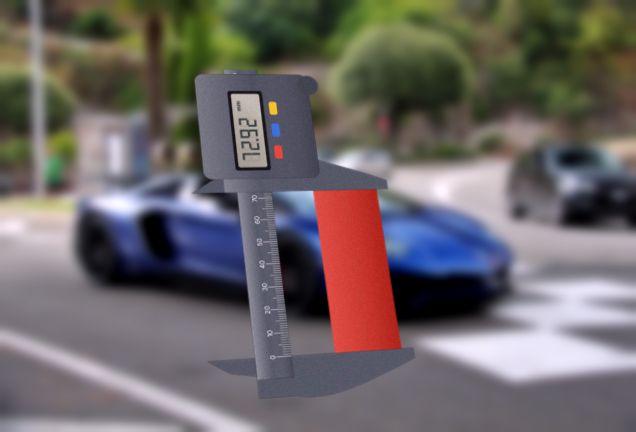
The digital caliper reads 72.92 mm
